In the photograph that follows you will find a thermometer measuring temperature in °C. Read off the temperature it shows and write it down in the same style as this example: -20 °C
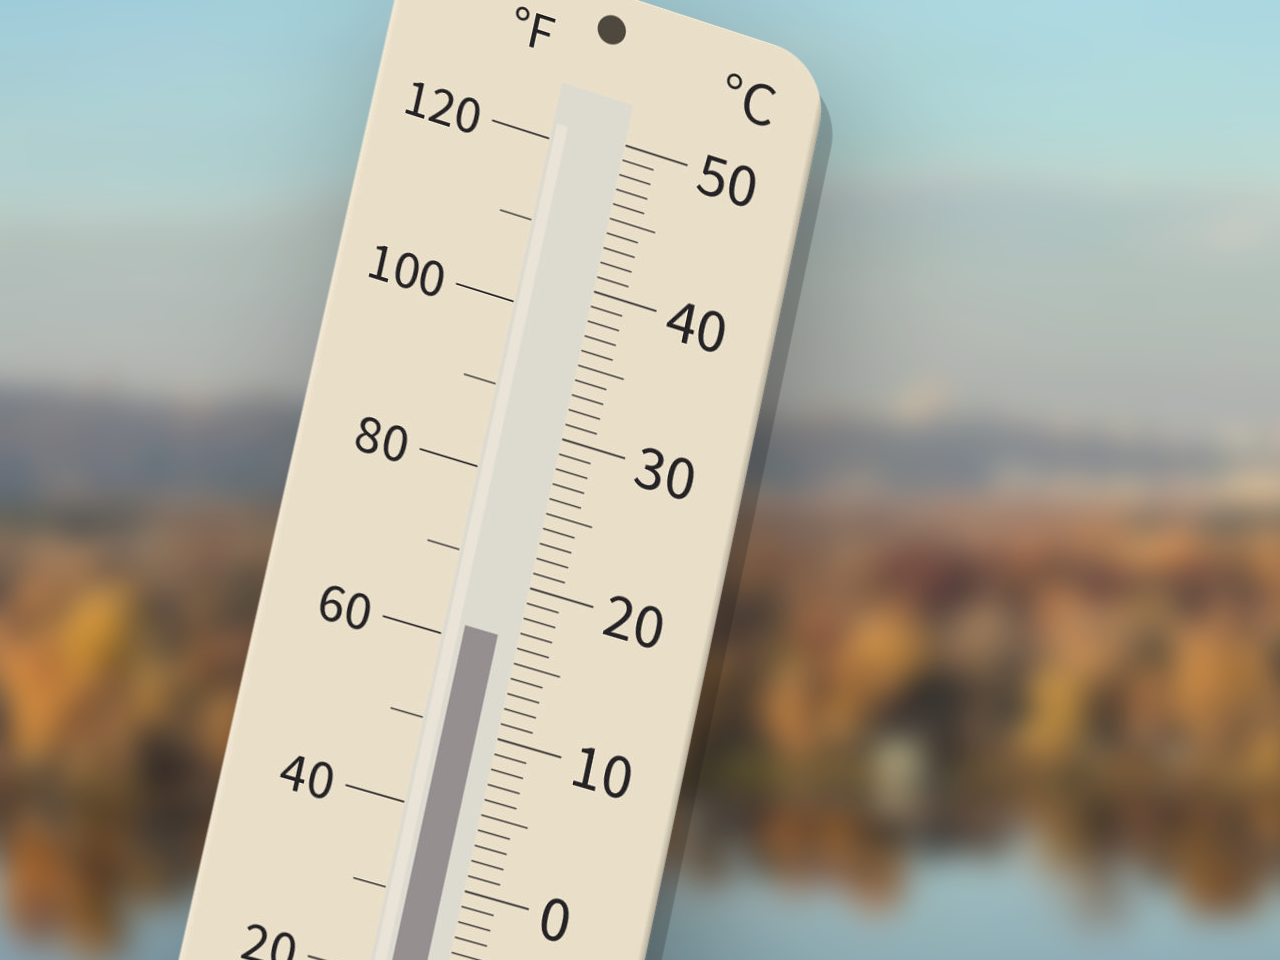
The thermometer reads 16.5 °C
